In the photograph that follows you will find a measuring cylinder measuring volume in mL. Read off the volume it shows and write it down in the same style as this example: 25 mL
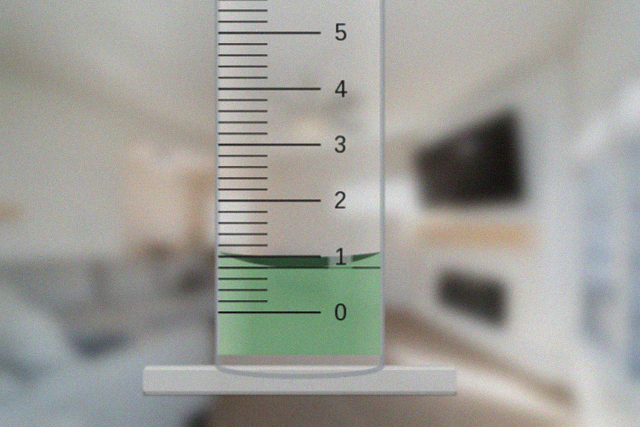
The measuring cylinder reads 0.8 mL
